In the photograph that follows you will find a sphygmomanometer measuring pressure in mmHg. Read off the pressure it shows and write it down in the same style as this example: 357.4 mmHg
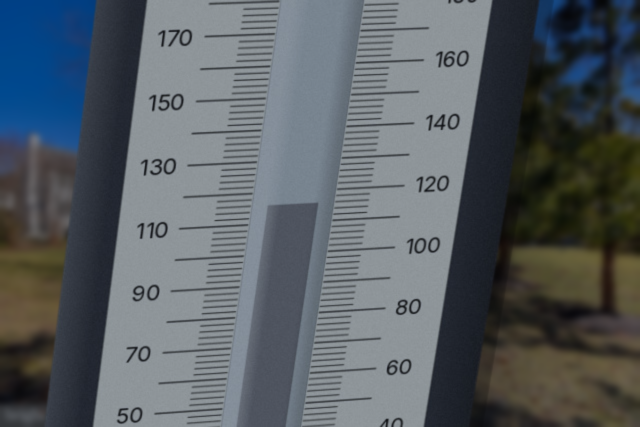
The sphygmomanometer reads 116 mmHg
